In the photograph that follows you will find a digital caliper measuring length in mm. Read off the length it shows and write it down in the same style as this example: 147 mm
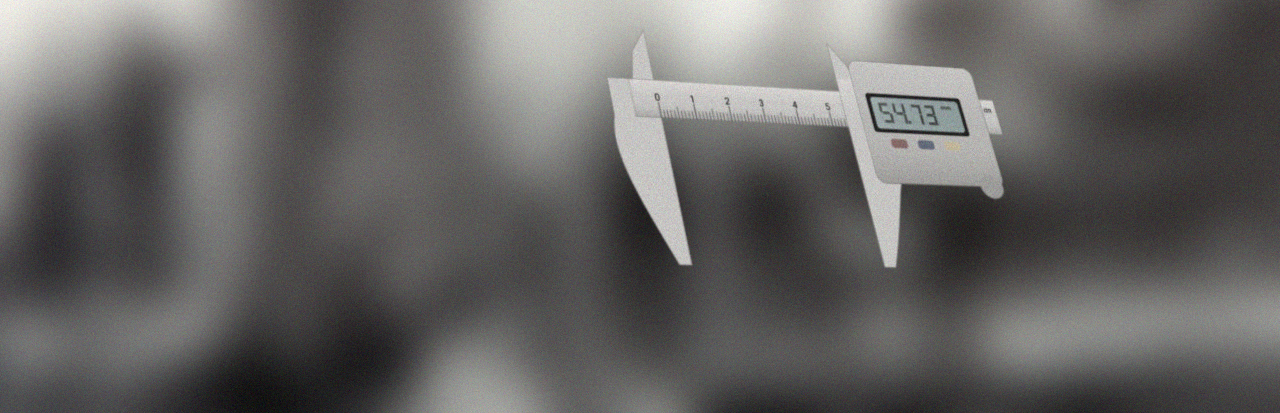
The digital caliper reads 54.73 mm
